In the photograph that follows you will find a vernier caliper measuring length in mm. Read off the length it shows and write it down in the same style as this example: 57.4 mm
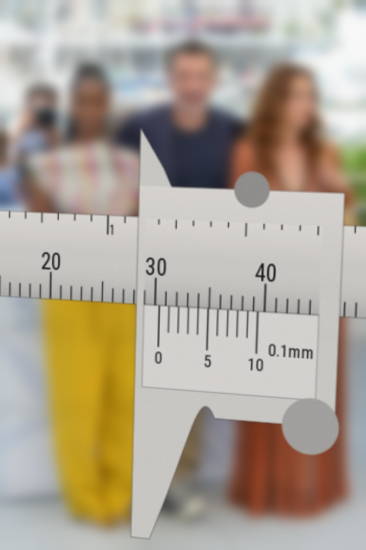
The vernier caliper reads 30.4 mm
